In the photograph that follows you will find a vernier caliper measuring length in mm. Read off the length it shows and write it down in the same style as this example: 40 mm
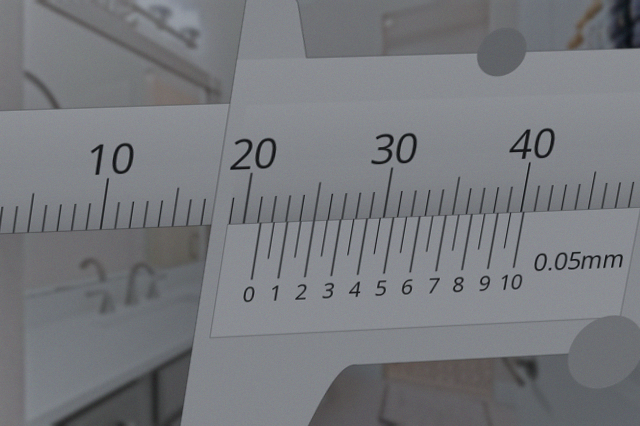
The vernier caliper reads 21.2 mm
